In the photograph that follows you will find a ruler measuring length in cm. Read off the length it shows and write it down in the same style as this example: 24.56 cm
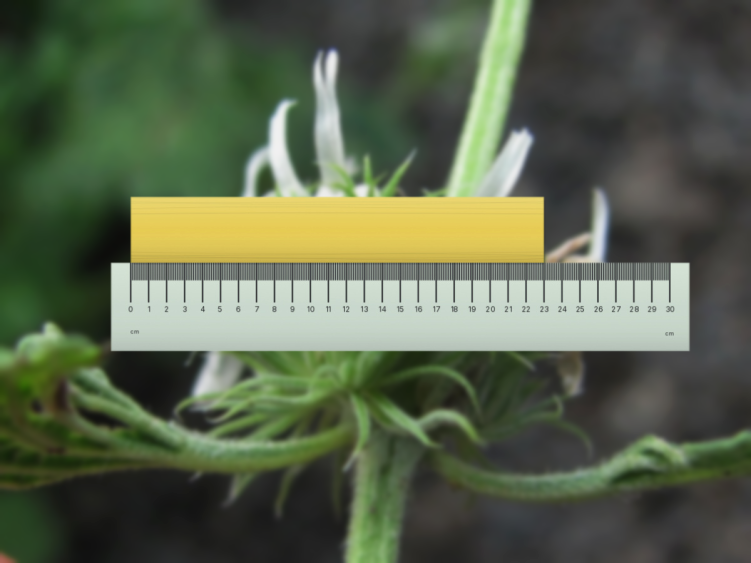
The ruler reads 23 cm
